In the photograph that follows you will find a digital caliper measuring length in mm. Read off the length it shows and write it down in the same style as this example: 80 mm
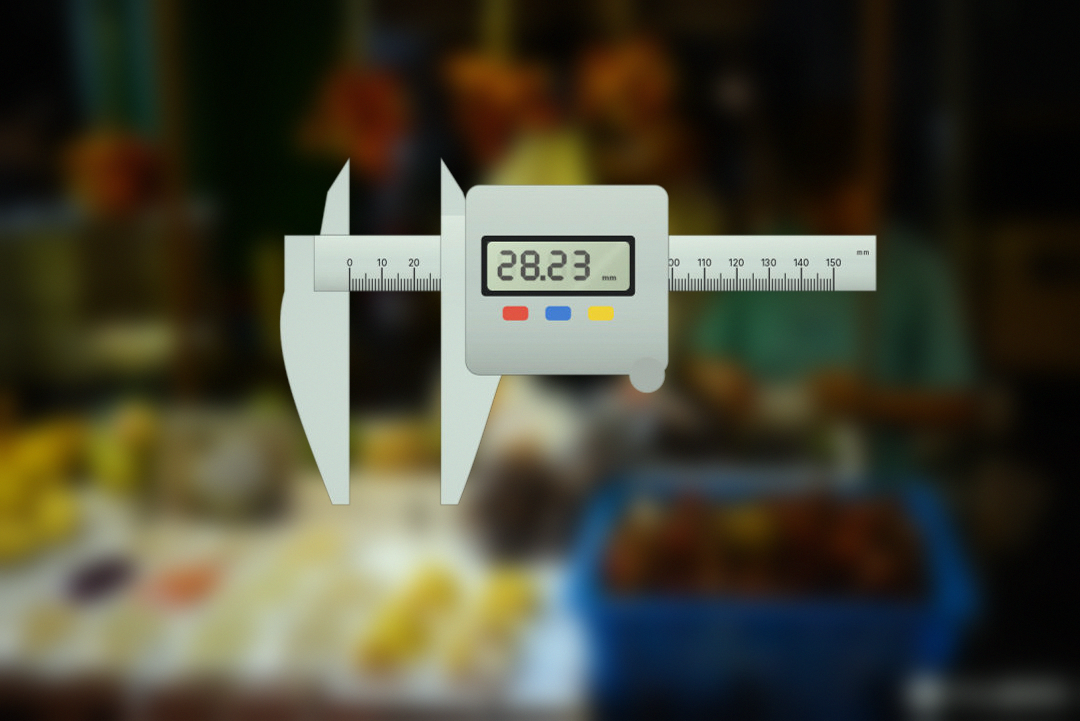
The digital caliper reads 28.23 mm
